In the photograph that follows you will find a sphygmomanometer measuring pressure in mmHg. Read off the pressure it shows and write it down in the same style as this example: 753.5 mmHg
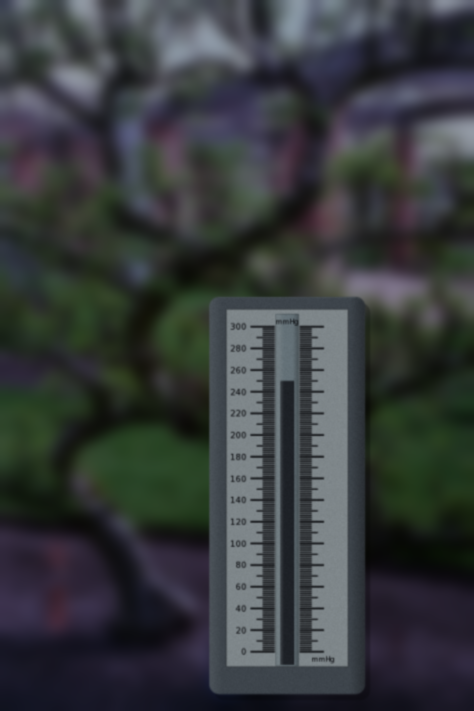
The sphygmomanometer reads 250 mmHg
